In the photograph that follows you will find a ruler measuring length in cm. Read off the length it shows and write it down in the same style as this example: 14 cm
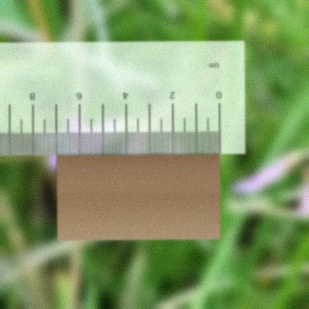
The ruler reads 7 cm
